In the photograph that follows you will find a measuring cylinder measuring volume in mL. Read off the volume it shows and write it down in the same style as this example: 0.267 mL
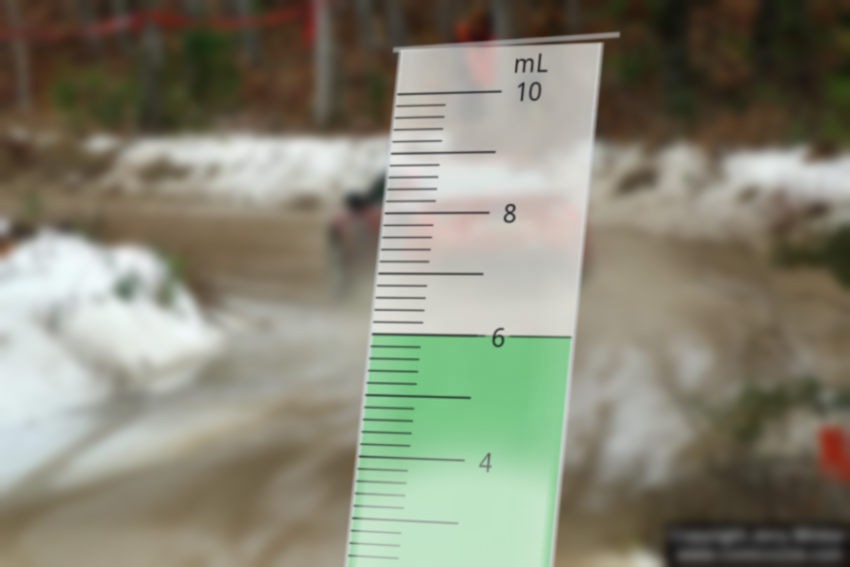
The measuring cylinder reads 6 mL
